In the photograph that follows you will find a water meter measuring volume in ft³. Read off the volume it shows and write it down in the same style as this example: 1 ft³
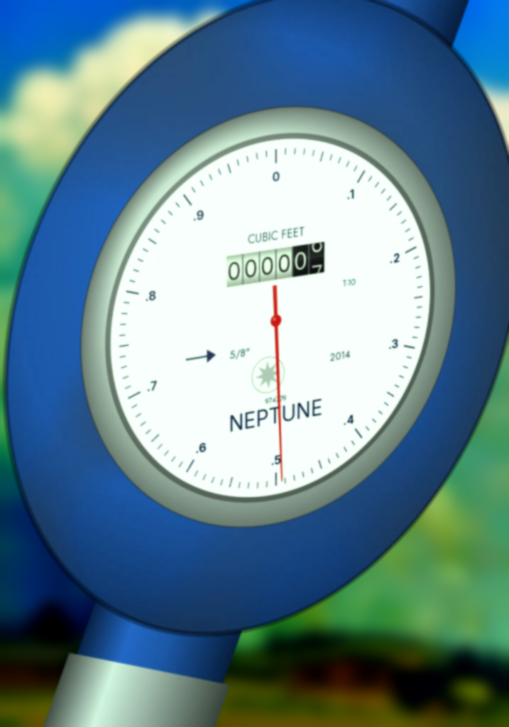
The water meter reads 6.49 ft³
